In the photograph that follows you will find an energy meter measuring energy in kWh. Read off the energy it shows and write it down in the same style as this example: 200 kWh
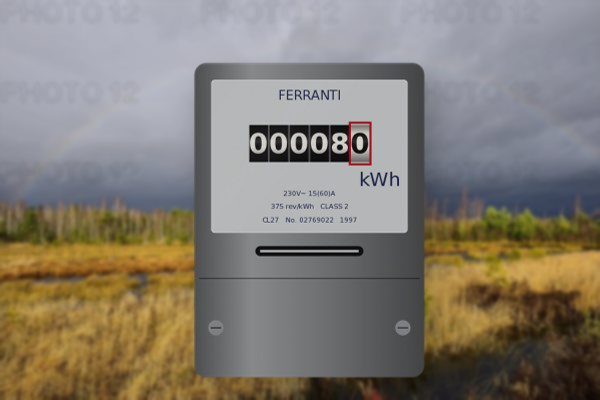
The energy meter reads 8.0 kWh
